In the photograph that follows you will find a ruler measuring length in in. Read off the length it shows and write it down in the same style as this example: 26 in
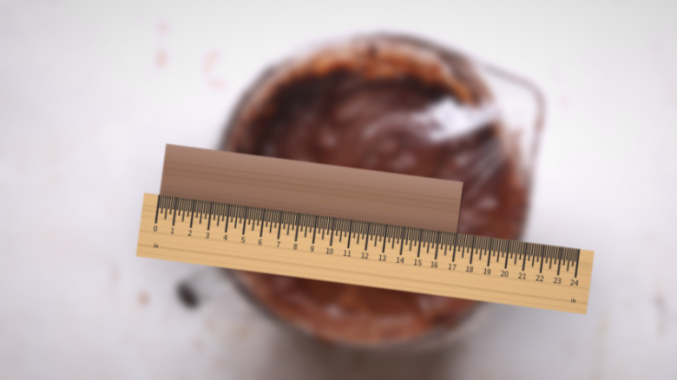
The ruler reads 17 in
